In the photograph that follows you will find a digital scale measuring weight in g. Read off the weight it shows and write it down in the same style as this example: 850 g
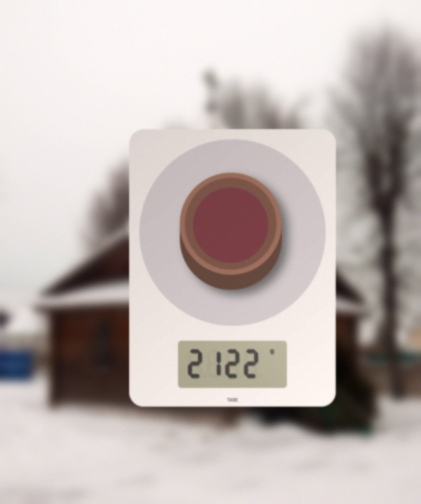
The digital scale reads 2122 g
